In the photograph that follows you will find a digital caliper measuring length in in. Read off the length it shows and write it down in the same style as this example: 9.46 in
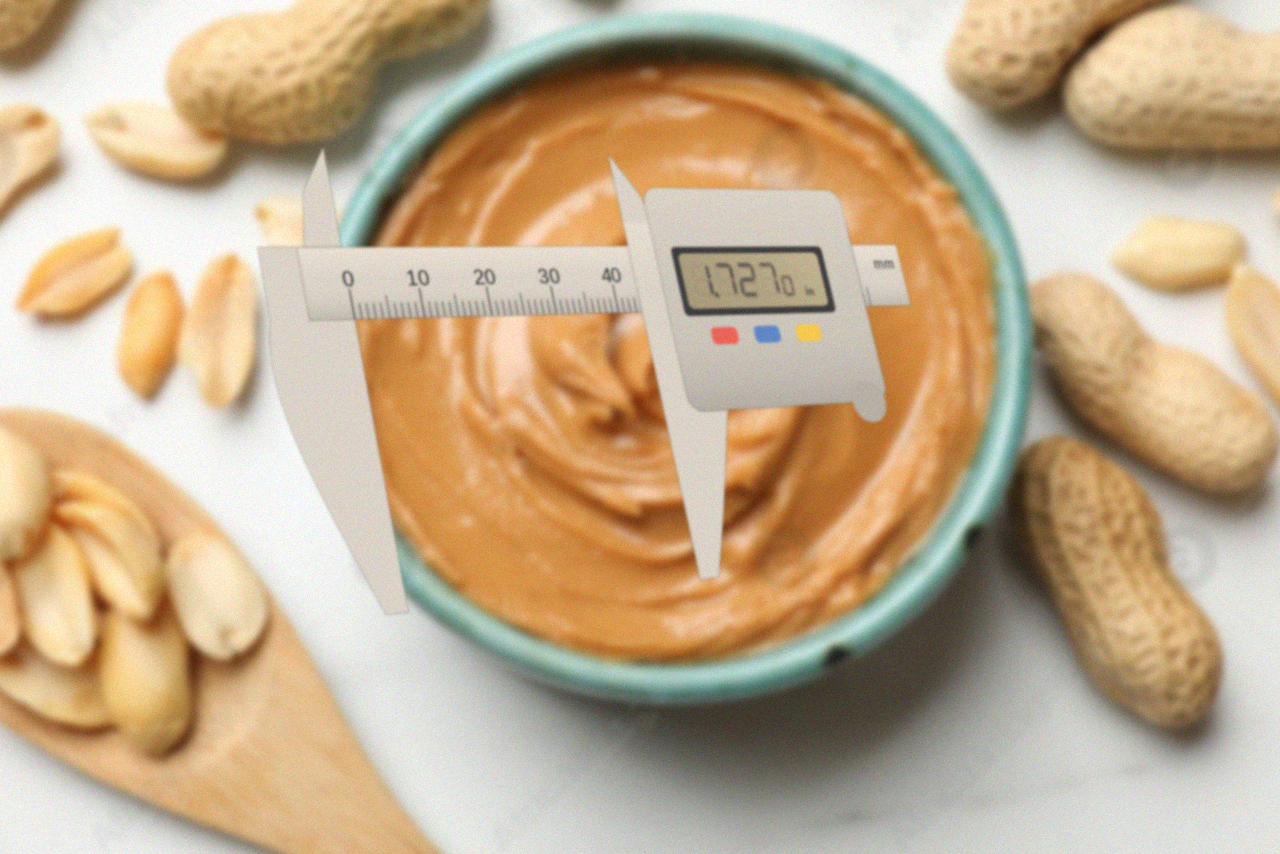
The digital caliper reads 1.7270 in
